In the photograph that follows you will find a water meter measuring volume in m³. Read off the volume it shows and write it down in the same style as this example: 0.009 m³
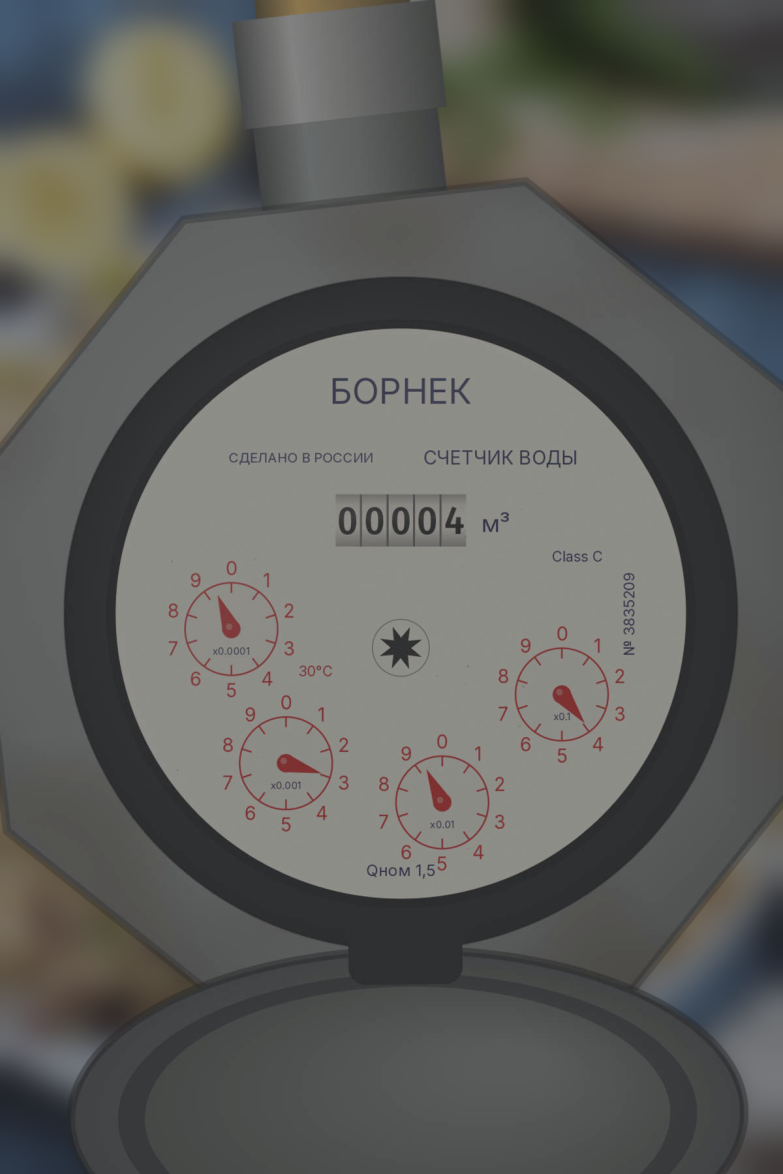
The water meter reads 4.3929 m³
